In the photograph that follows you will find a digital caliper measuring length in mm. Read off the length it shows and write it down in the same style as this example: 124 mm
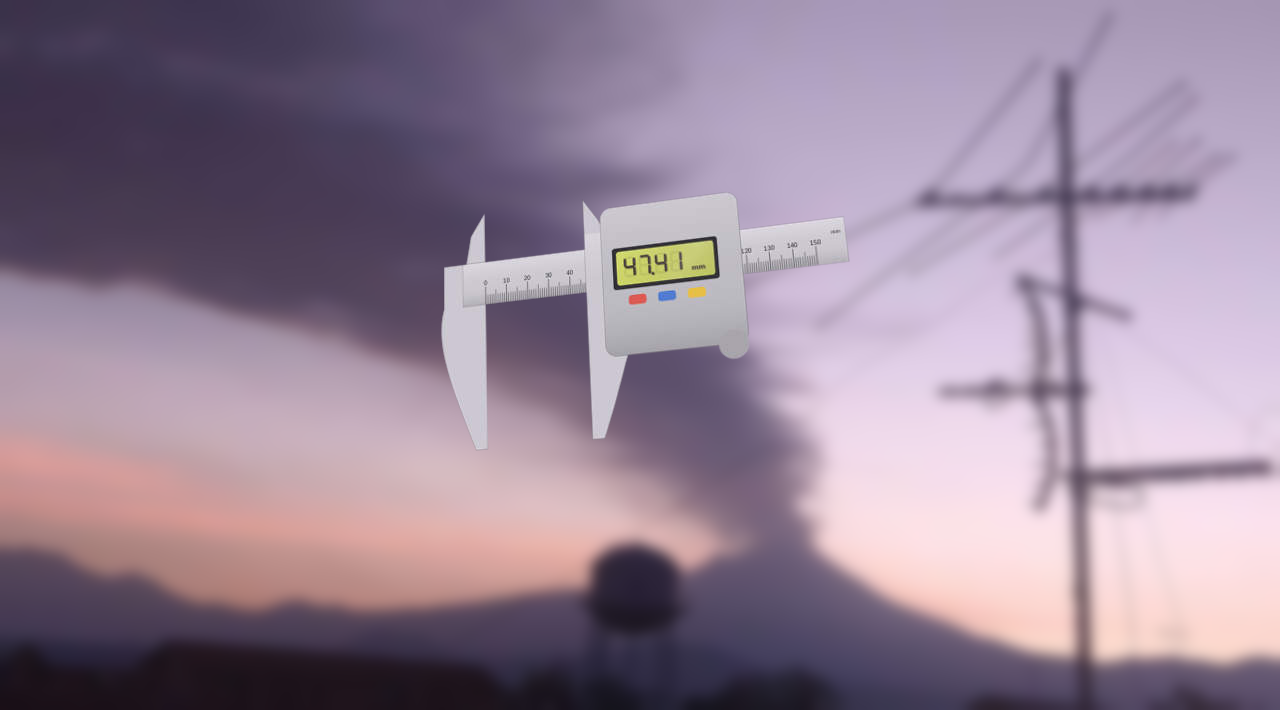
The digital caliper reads 47.41 mm
